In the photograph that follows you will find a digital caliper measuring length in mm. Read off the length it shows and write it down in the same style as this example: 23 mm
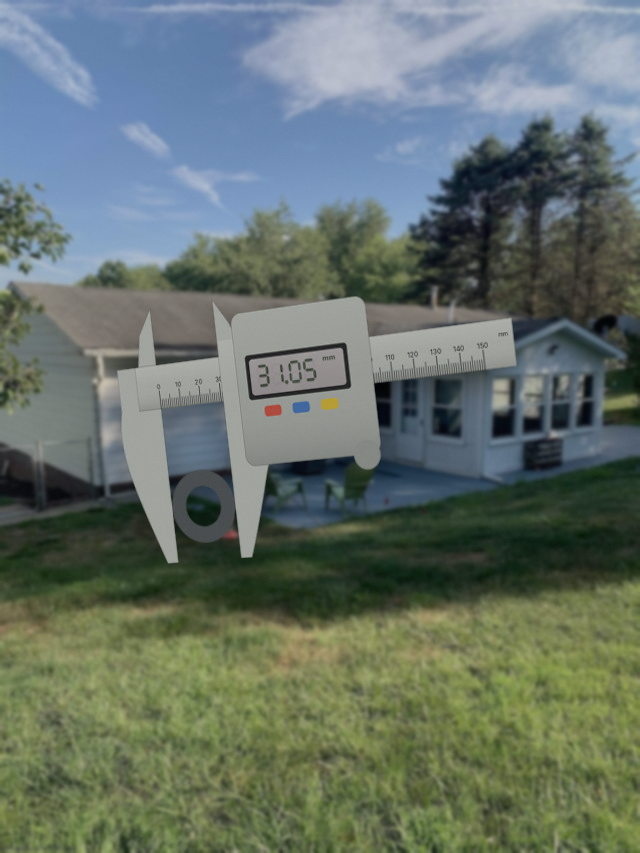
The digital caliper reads 31.05 mm
